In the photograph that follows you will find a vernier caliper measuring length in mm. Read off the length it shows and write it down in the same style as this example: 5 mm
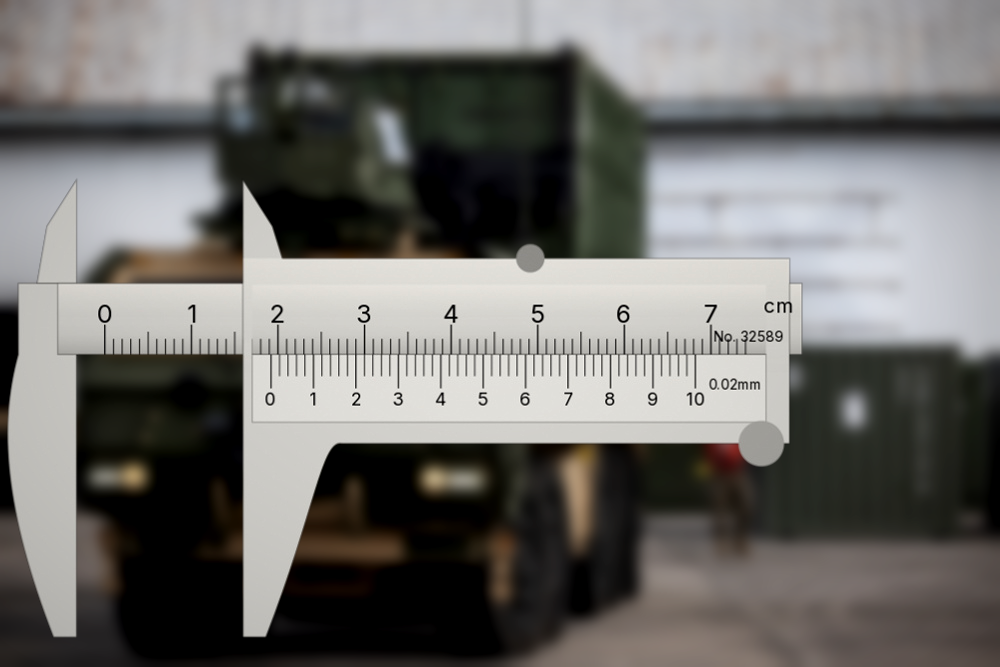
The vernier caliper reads 19.2 mm
